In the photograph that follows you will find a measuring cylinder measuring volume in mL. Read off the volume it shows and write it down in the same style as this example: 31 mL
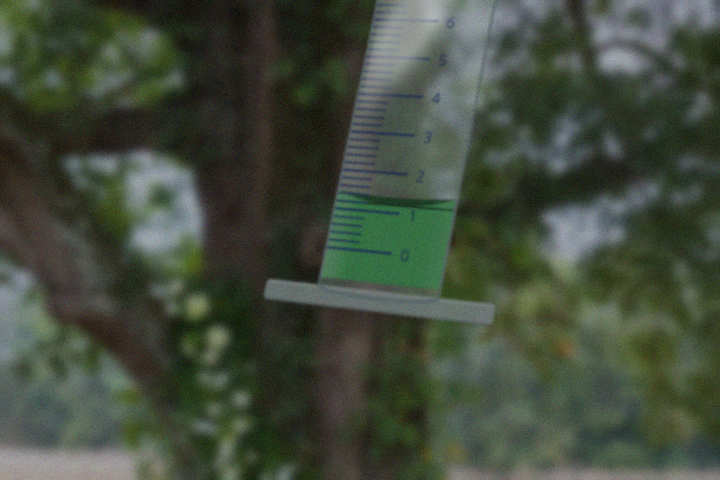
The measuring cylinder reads 1.2 mL
